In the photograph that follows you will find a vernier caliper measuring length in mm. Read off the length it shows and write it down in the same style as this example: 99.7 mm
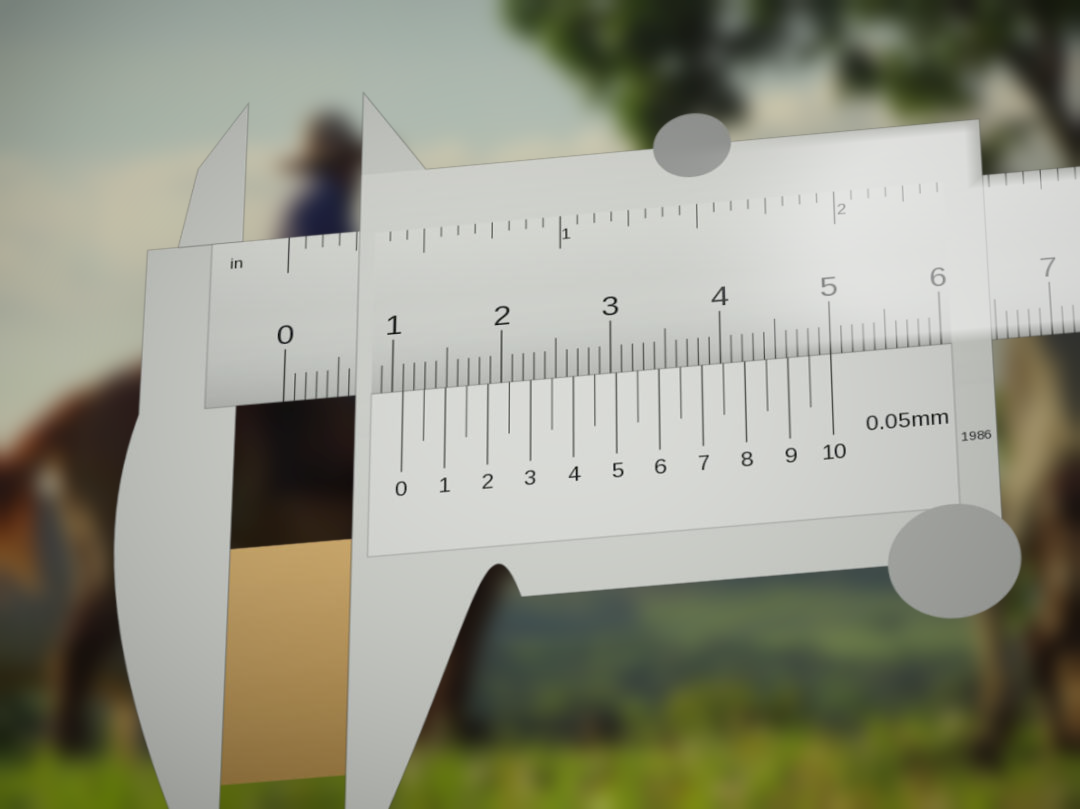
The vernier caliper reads 11.0 mm
